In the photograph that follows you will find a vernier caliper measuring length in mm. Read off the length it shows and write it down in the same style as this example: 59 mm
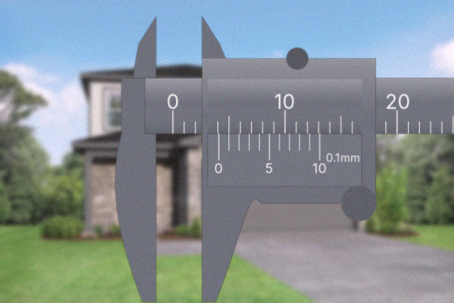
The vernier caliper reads 4.1 mm
